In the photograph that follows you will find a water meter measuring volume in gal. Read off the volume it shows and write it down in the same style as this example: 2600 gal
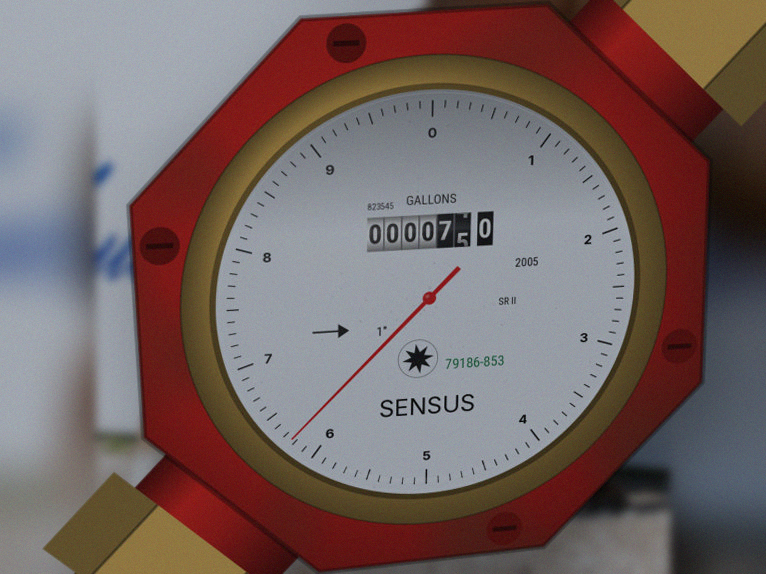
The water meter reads 746.2 gal
